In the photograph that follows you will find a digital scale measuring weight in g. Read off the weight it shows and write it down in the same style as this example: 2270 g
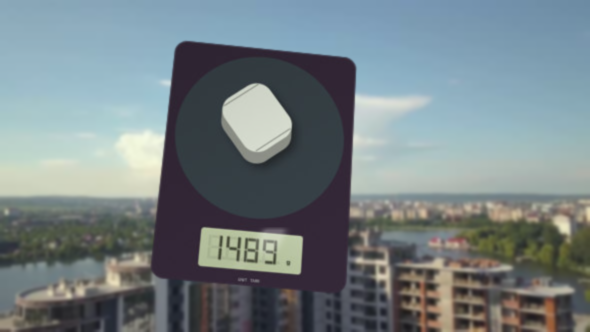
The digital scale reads 1489 g
